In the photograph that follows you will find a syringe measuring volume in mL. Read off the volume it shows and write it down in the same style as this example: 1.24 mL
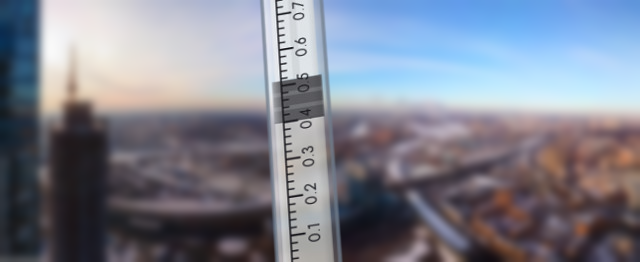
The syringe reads 0.4 mL
